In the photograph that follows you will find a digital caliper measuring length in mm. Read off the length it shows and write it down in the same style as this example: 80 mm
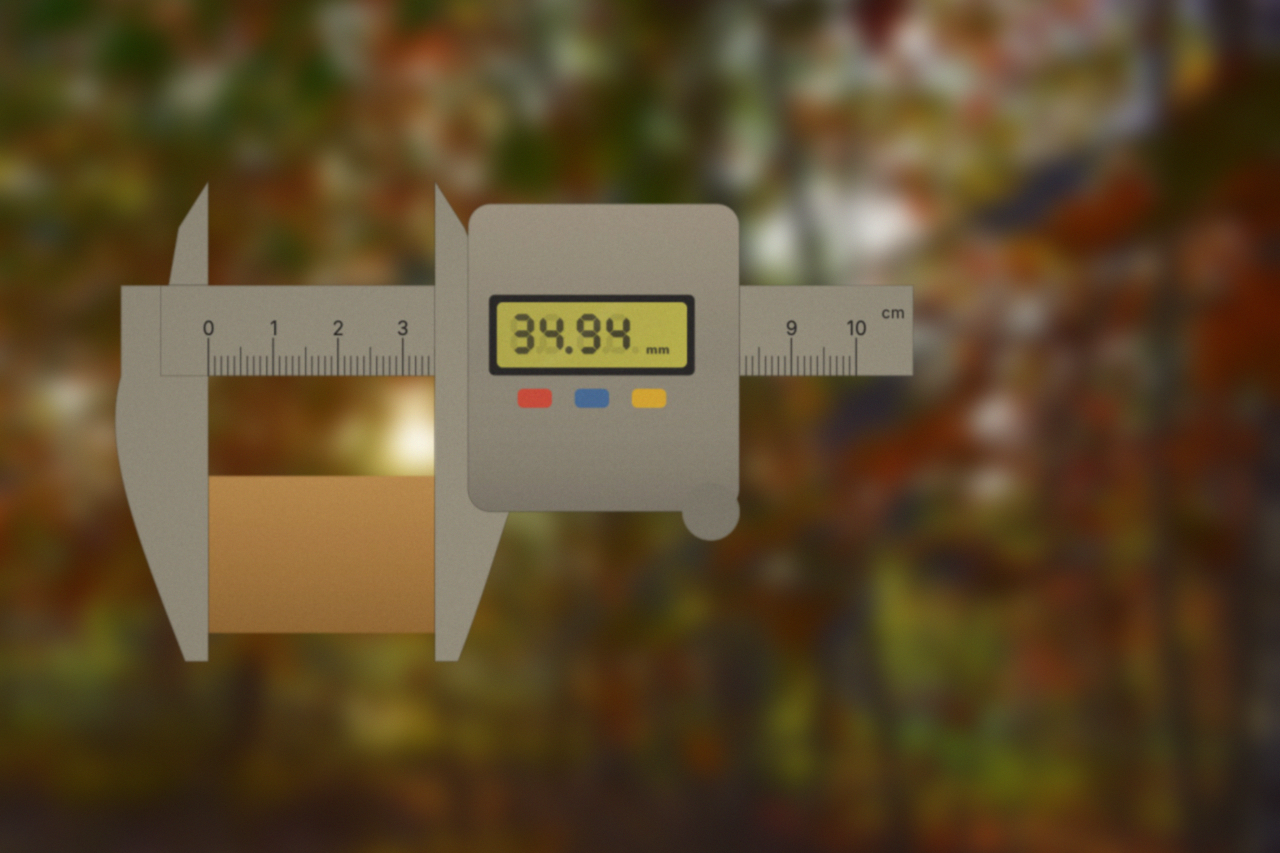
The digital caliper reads 34.94 mm
